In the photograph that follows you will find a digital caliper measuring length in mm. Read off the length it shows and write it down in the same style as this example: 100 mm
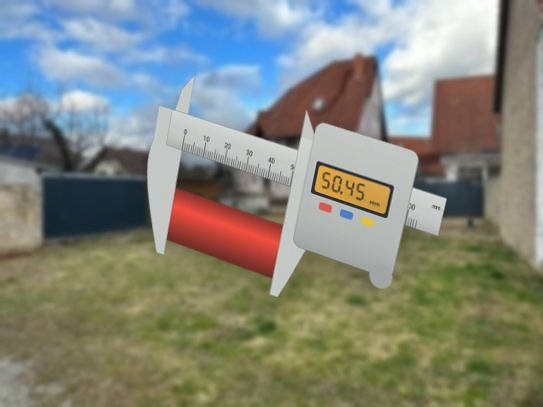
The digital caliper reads 50.45 mm
